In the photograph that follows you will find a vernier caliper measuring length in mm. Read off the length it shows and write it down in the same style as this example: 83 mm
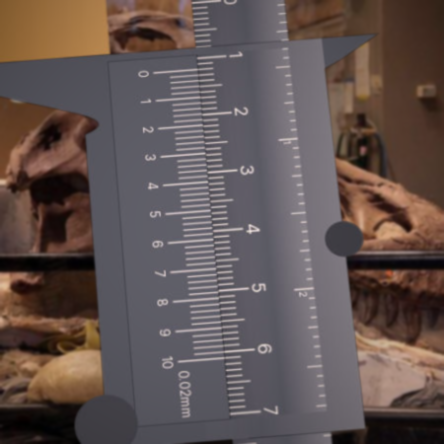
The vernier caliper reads 12.0 mm
